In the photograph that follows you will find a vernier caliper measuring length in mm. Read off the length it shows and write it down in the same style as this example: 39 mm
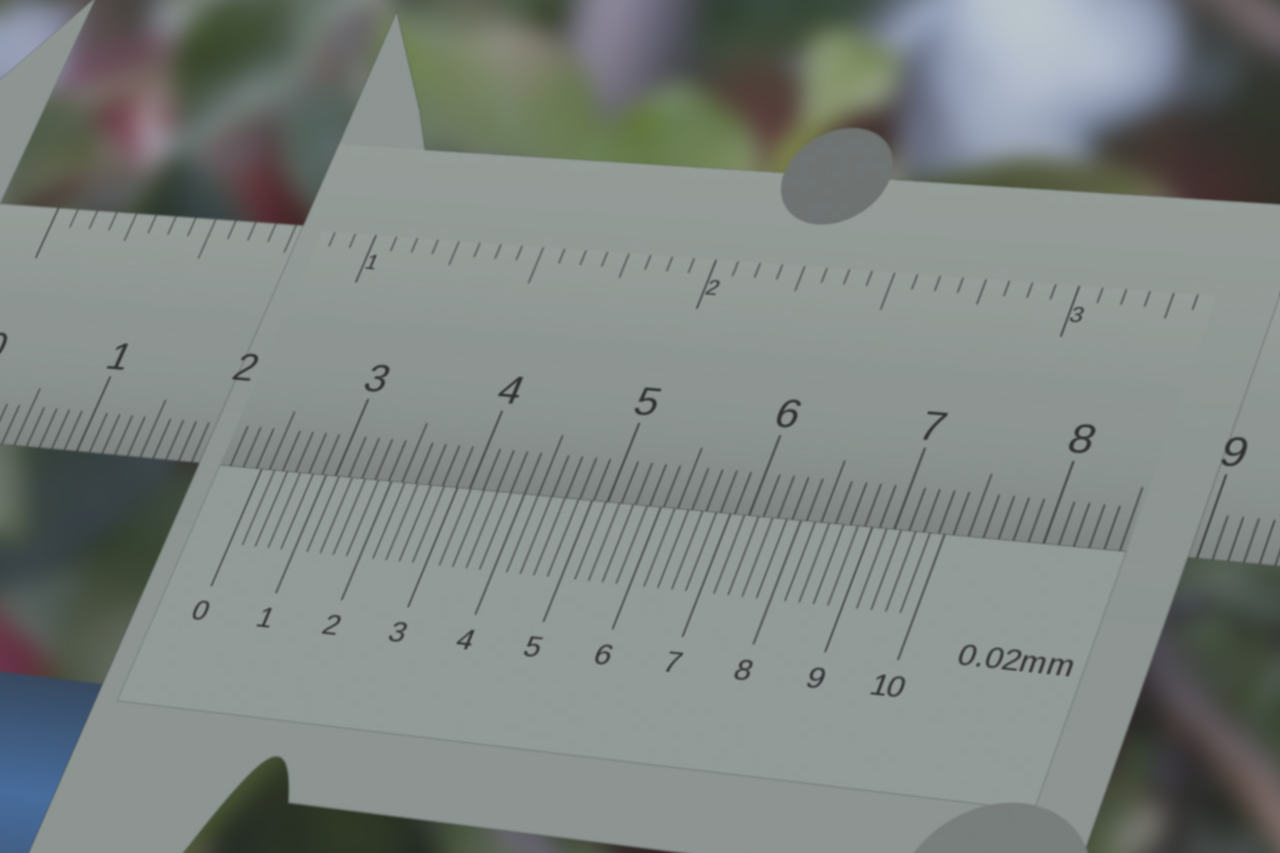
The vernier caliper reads 24.4 mm
